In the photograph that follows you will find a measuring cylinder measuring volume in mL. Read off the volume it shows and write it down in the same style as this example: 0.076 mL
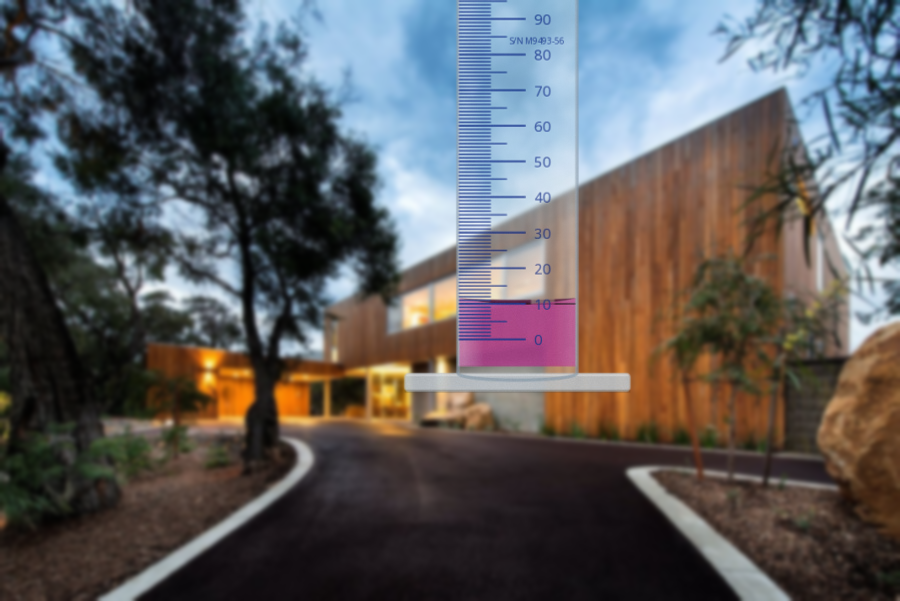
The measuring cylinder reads 10 mL
